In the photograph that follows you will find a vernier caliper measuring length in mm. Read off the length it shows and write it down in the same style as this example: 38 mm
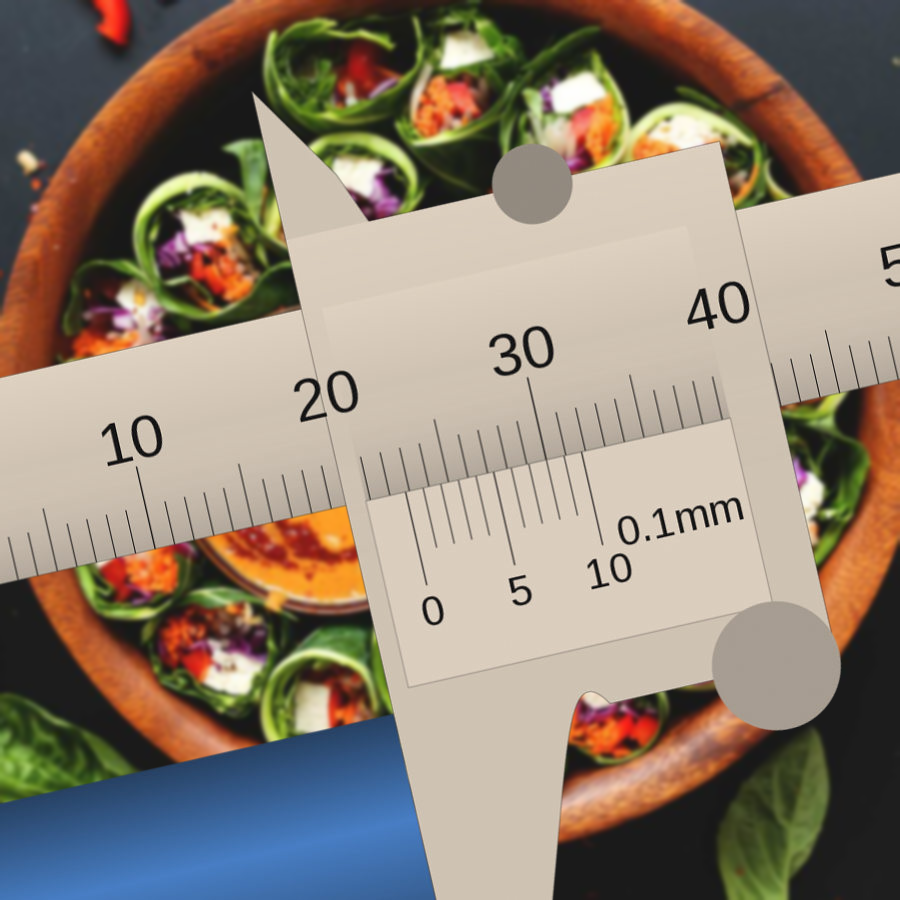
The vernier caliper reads 22.8 mm
